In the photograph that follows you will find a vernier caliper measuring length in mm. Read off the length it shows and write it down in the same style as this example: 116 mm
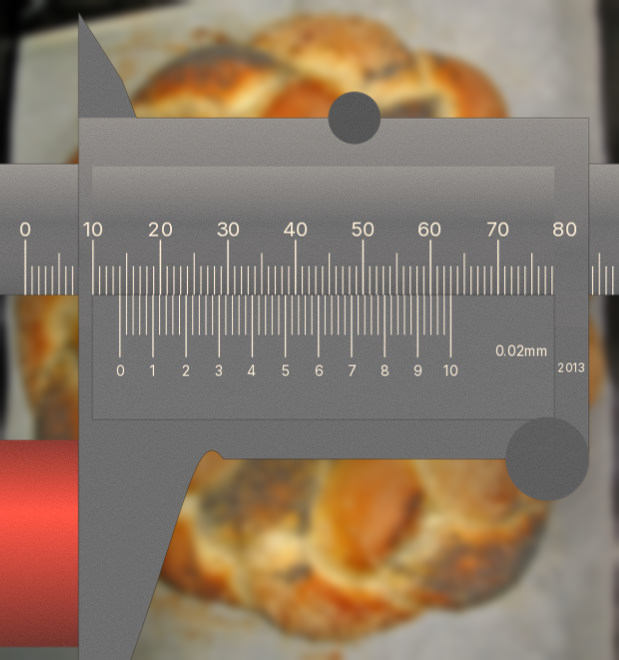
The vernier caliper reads 14.0 mm
